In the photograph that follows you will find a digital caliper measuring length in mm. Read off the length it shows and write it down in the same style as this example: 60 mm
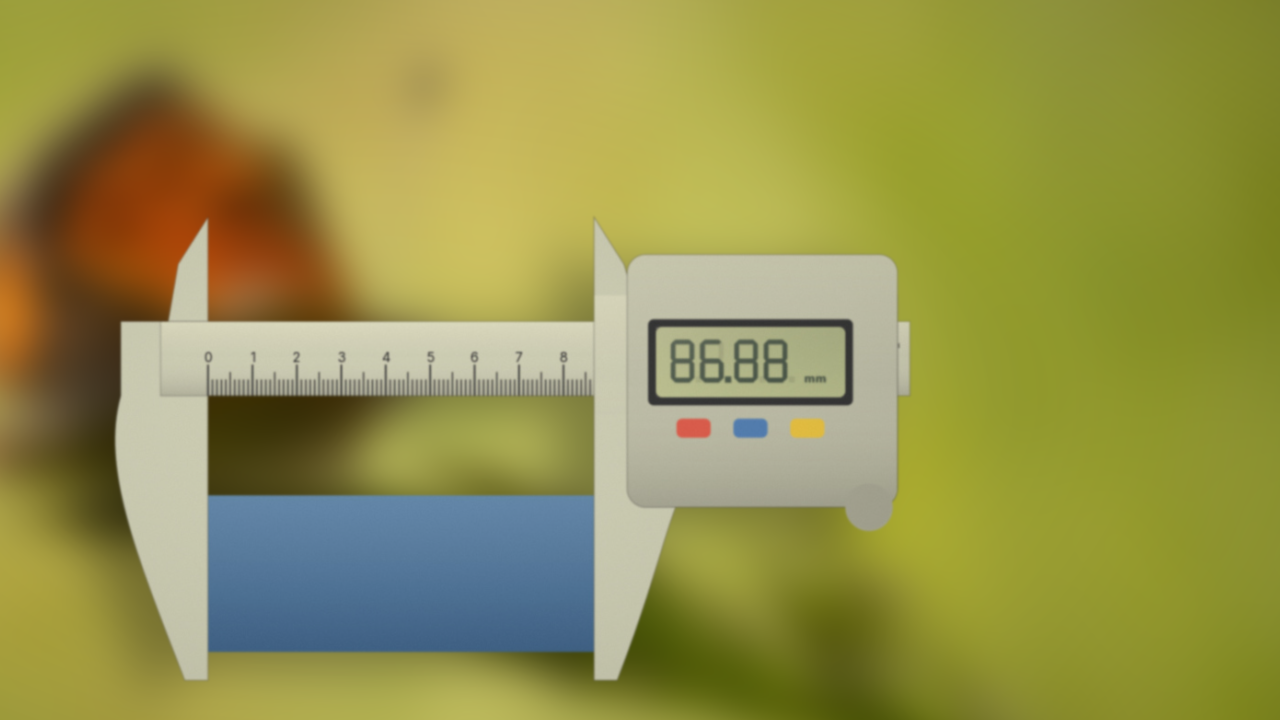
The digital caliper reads 86.88 mm
